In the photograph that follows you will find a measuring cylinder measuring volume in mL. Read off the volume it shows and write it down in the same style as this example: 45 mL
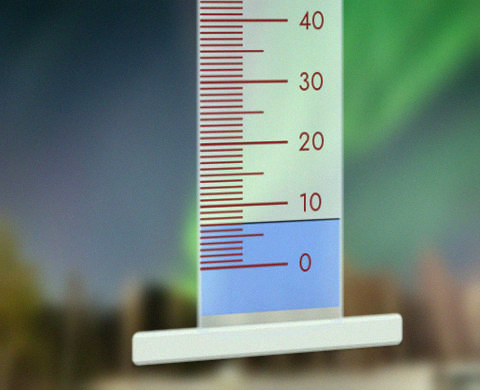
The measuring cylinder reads 7 mL
